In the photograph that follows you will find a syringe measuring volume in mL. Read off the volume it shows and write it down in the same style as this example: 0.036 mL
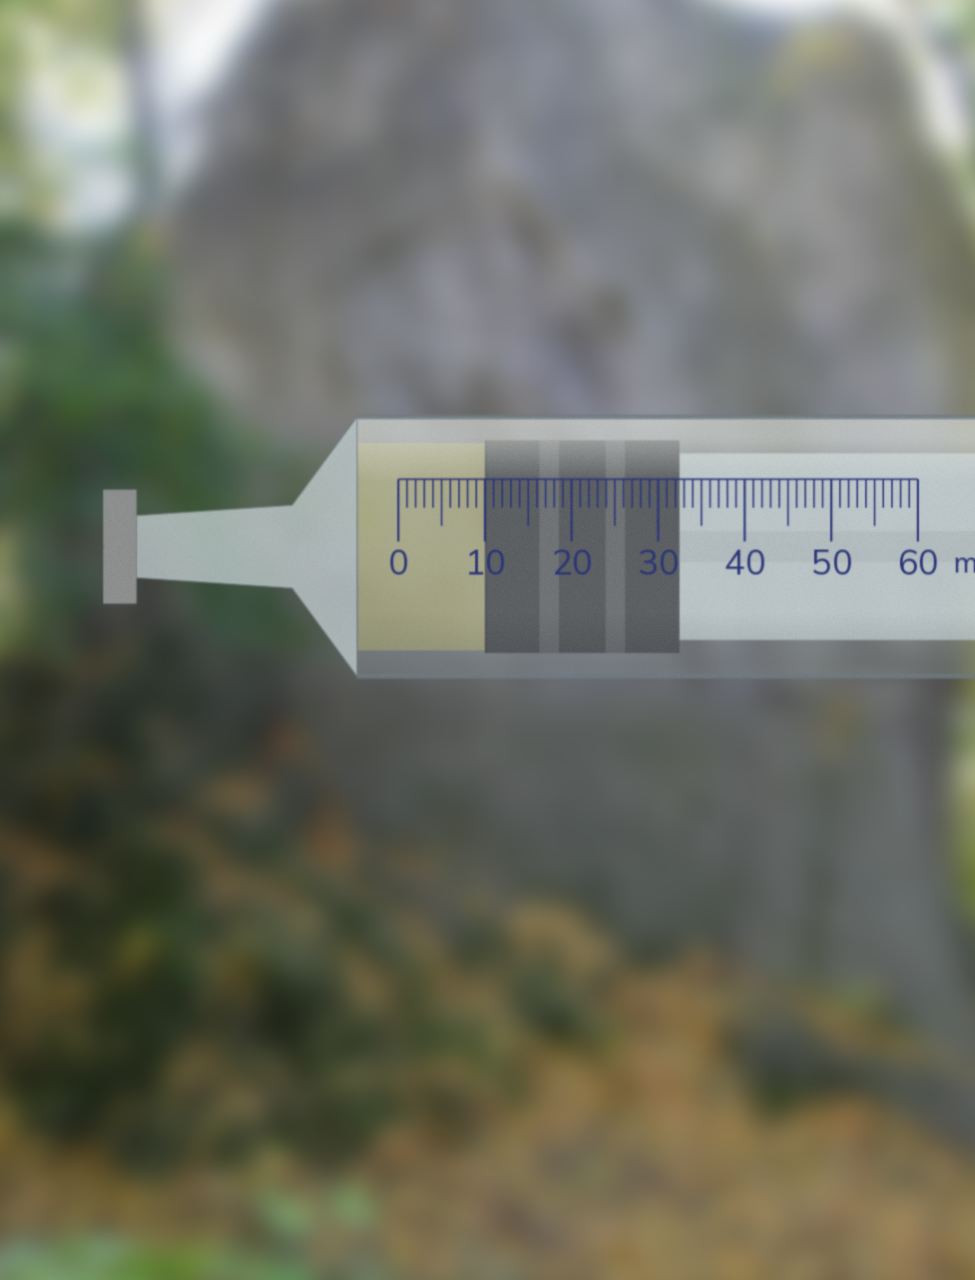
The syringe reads 10 mL
